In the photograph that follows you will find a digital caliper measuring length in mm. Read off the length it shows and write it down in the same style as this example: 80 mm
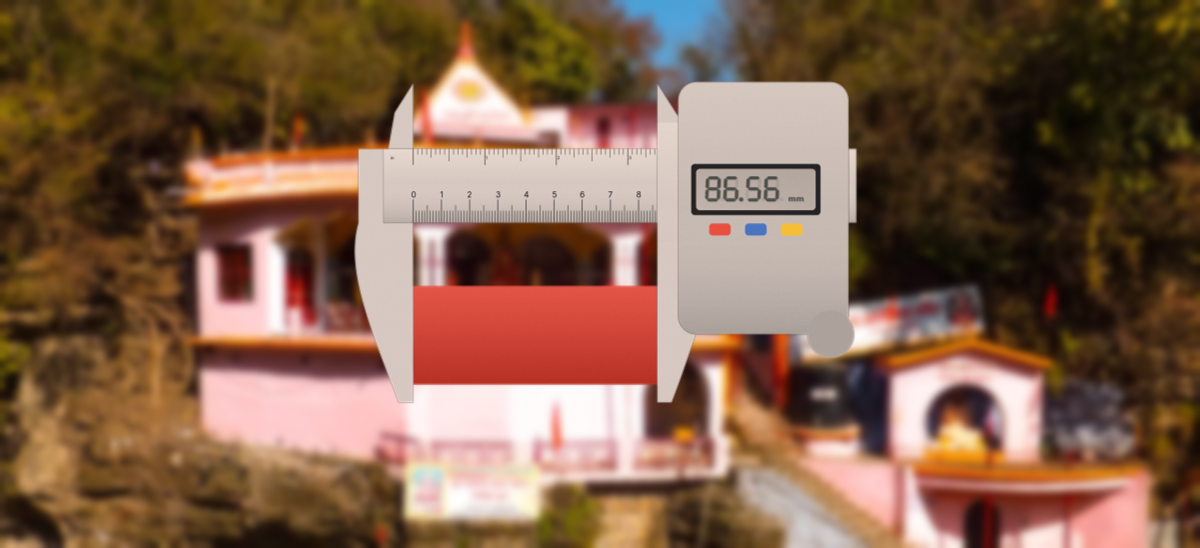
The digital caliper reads 86.56 mm
